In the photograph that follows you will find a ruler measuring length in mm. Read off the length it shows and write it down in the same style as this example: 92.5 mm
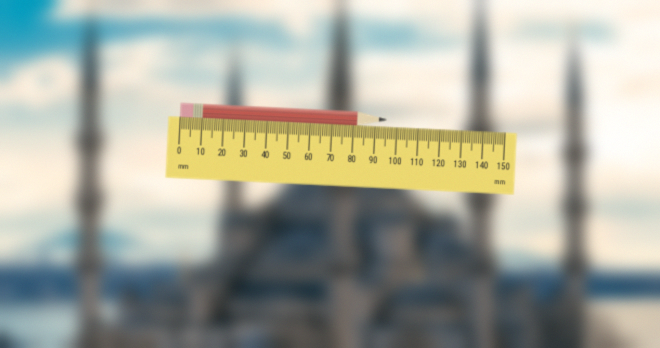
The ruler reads 95 mm
